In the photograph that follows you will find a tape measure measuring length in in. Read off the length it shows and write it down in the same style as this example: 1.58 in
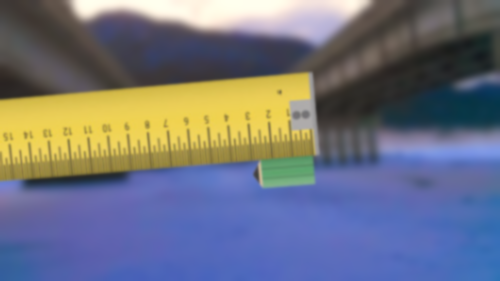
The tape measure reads 3 in
